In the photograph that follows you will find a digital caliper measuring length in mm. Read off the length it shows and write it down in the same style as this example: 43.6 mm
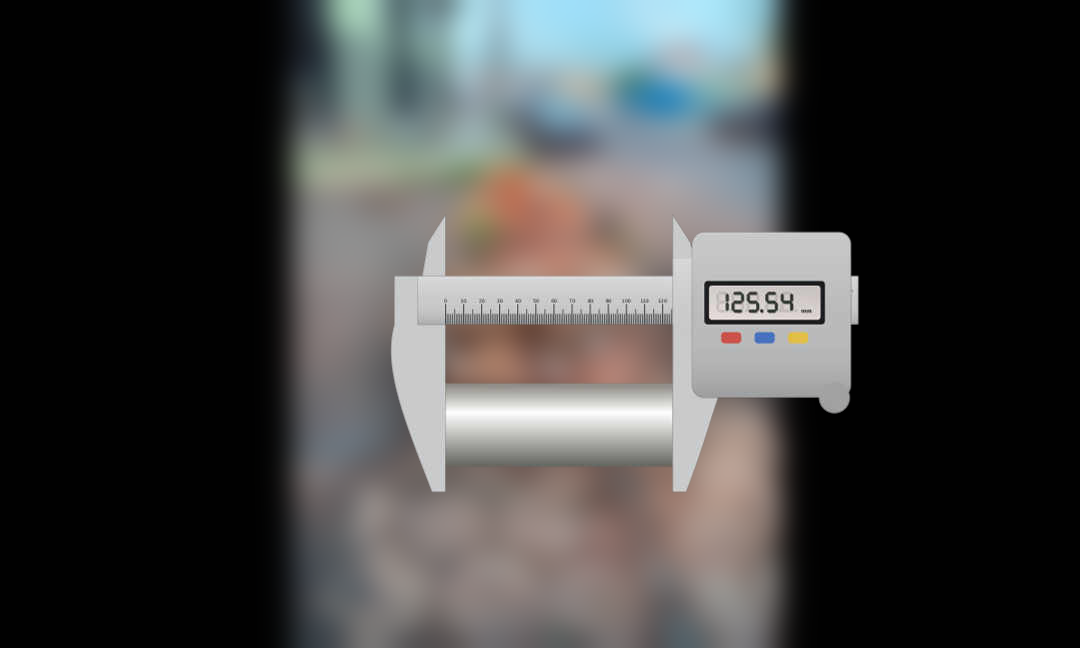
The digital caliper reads 125.54 mm
